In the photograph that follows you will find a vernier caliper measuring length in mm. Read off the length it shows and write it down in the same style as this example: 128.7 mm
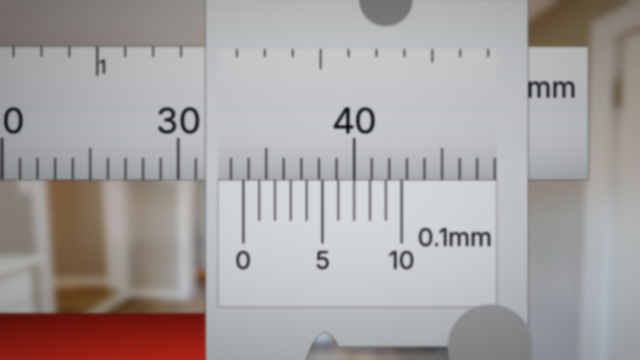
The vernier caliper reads 33.7 mm
